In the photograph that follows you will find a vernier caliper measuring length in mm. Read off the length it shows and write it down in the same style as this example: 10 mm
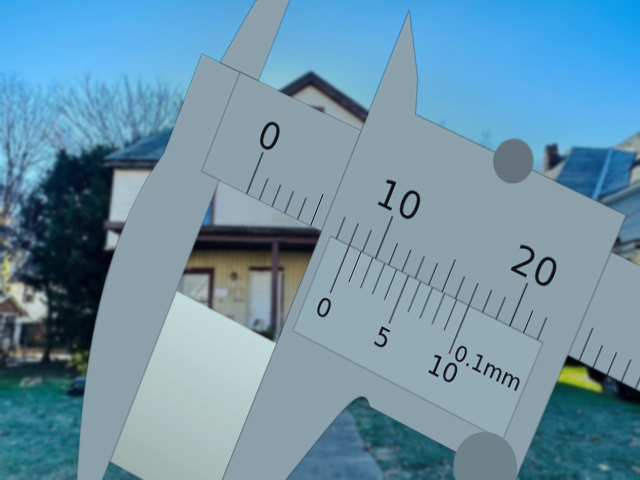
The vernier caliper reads 8.0 mm
